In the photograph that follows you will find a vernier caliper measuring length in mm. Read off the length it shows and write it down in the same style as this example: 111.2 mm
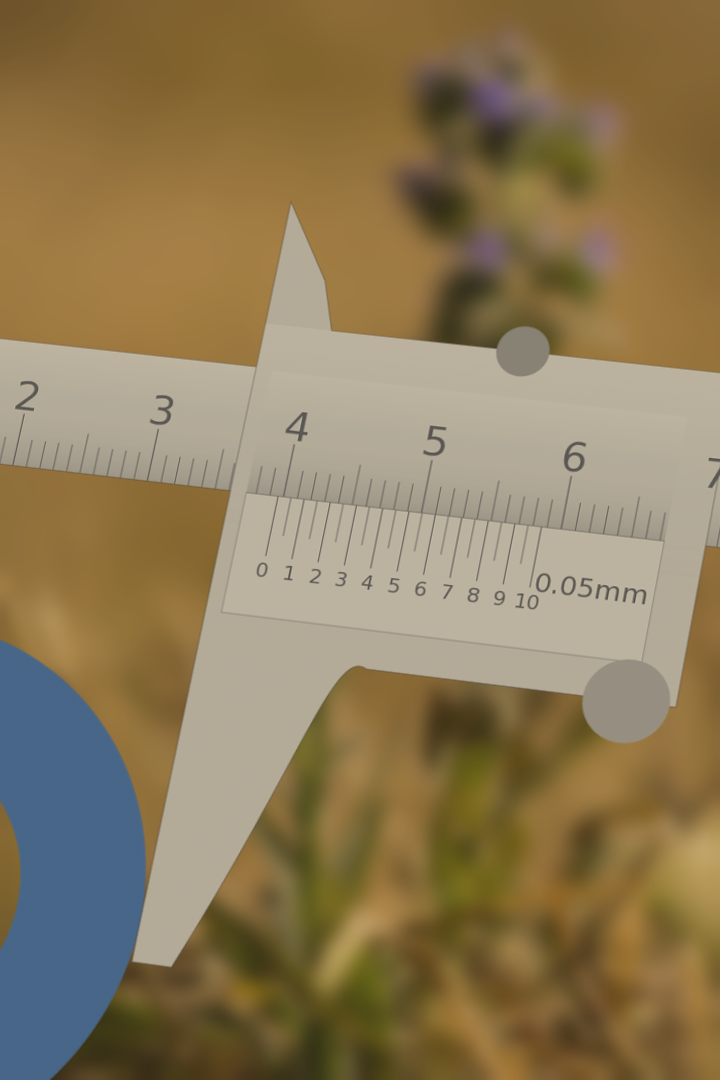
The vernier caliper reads 39.6 mm
